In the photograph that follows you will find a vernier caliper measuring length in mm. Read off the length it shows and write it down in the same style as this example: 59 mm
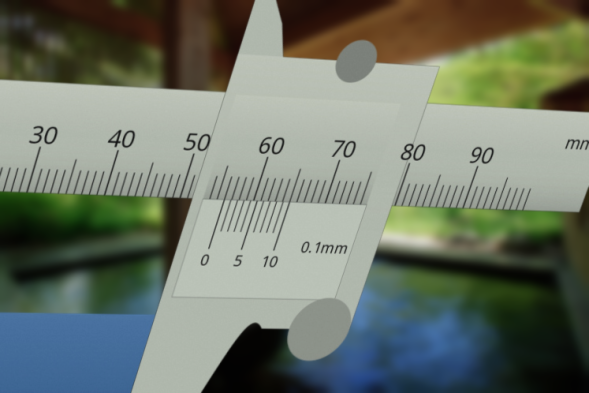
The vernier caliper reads 56.0 mm
